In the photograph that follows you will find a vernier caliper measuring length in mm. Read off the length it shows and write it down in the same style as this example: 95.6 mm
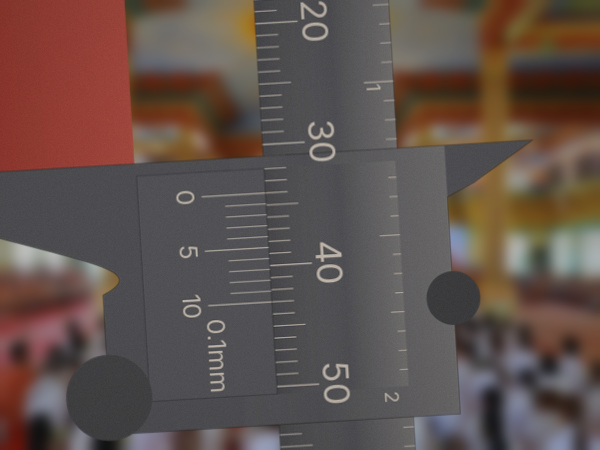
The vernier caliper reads 34.0 mm
